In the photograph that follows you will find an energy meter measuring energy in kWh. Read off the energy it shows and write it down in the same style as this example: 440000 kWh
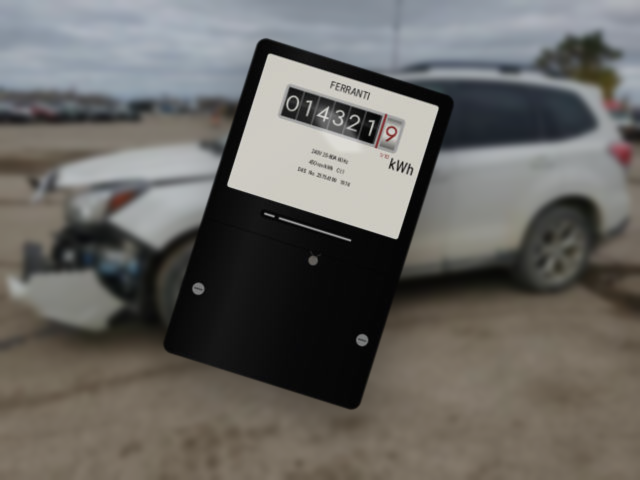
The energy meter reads 14321.9 kWh
